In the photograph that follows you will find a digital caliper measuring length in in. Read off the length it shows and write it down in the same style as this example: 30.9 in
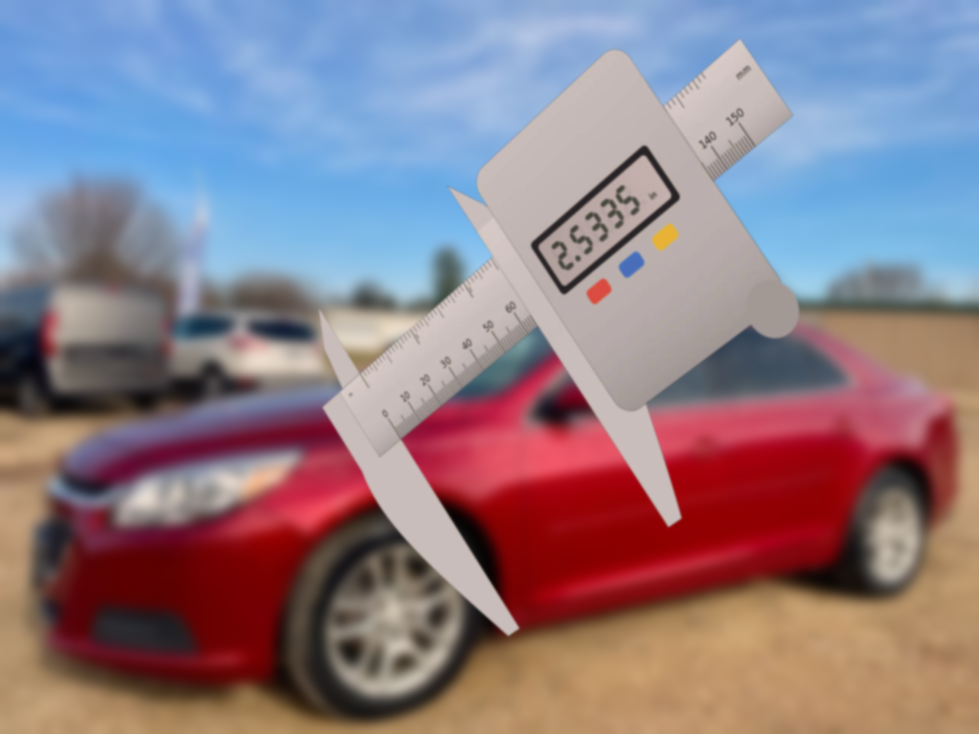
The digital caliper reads 2.5335 in
